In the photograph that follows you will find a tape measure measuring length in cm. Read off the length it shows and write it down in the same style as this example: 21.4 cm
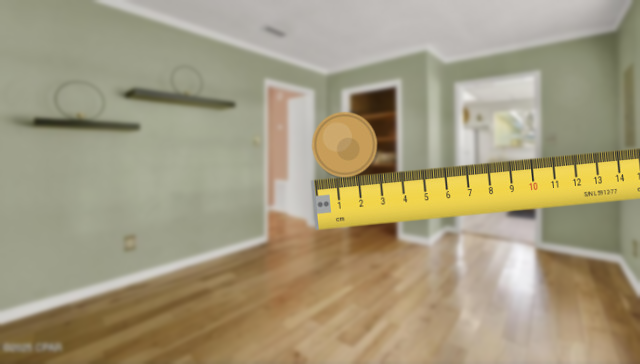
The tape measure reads 3 cm
